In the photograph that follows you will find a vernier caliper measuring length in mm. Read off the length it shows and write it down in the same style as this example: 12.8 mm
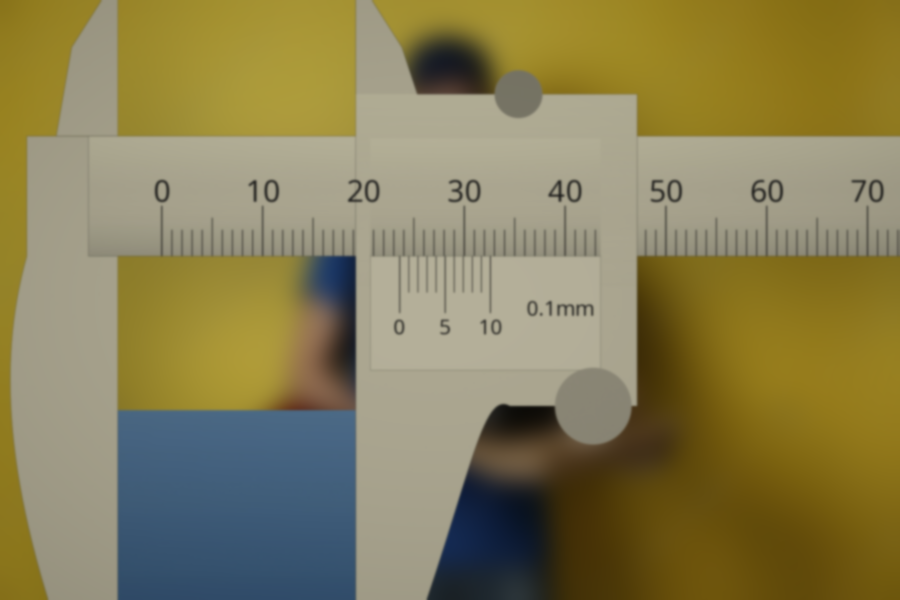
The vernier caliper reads 23.6 mm
